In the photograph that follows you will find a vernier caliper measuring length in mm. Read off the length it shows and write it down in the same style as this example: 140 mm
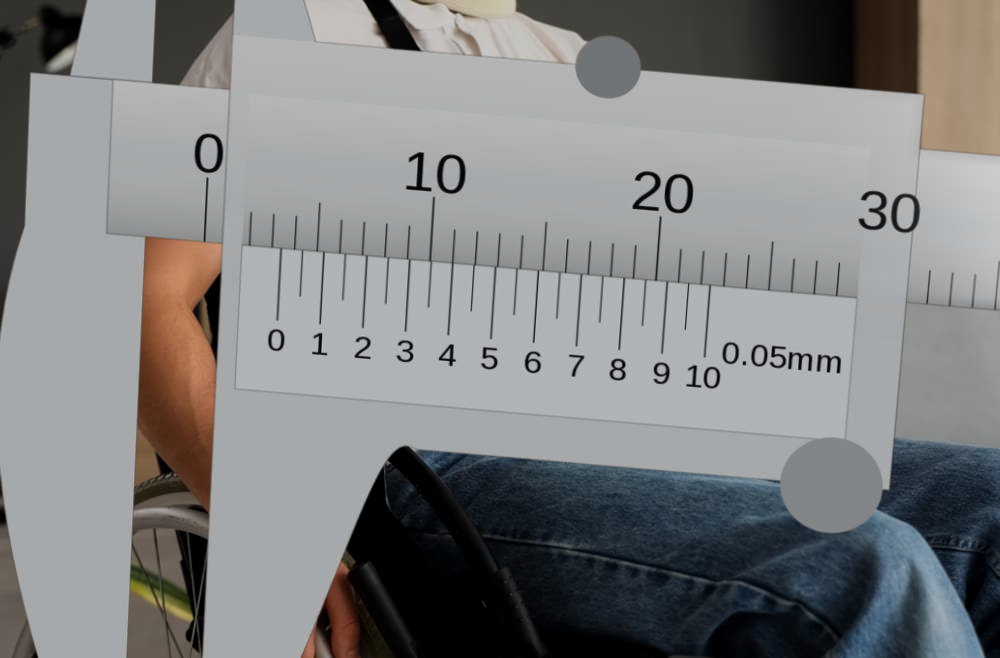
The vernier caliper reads 3.4 mm
